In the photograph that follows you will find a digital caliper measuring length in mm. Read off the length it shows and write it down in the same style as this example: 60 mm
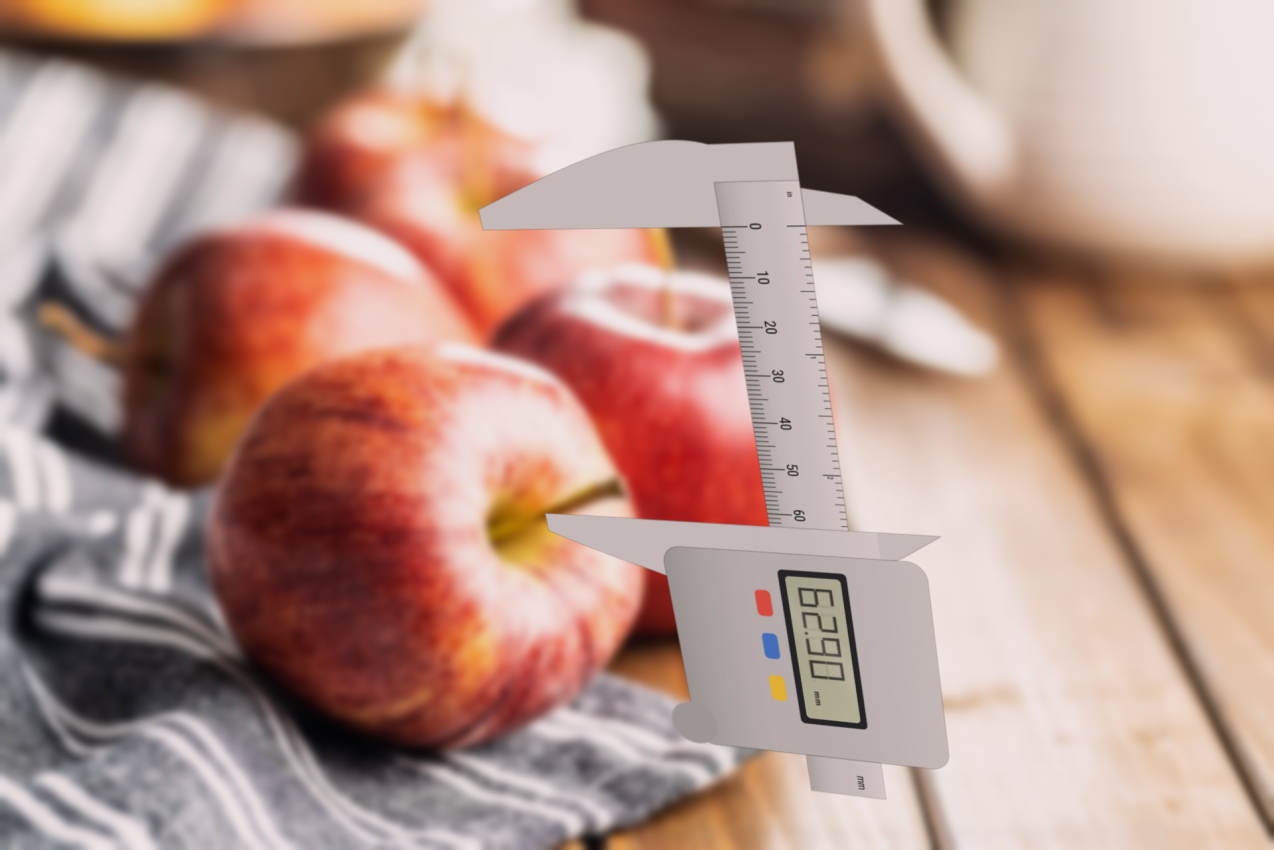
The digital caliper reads 62.90 mm
